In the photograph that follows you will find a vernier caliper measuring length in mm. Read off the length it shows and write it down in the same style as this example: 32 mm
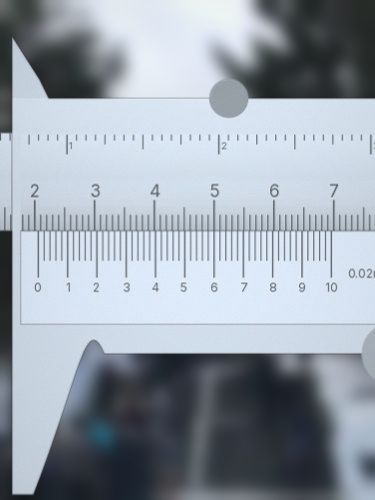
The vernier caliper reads 20.6 mm
